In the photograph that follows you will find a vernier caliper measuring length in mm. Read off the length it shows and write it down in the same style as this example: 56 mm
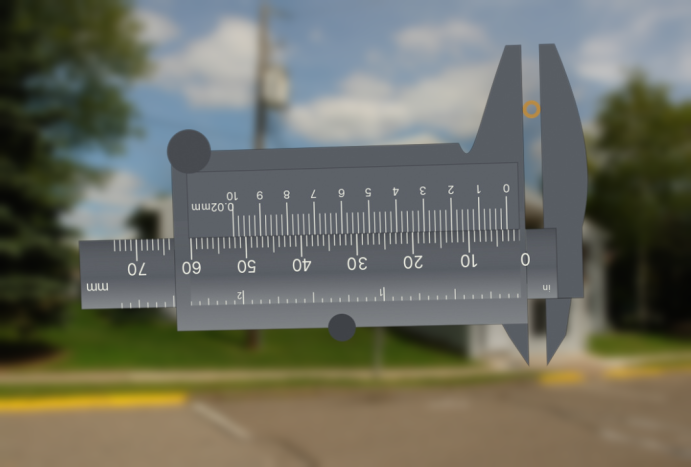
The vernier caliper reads 3.2 mm
